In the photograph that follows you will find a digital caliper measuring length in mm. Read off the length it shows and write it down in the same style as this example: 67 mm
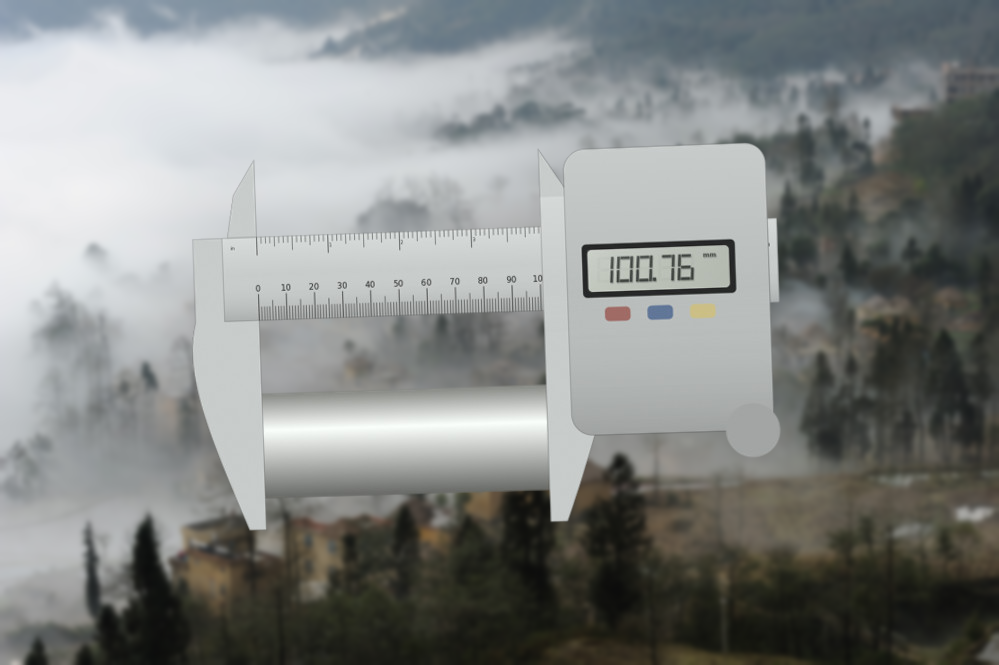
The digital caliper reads 100.76 mm
